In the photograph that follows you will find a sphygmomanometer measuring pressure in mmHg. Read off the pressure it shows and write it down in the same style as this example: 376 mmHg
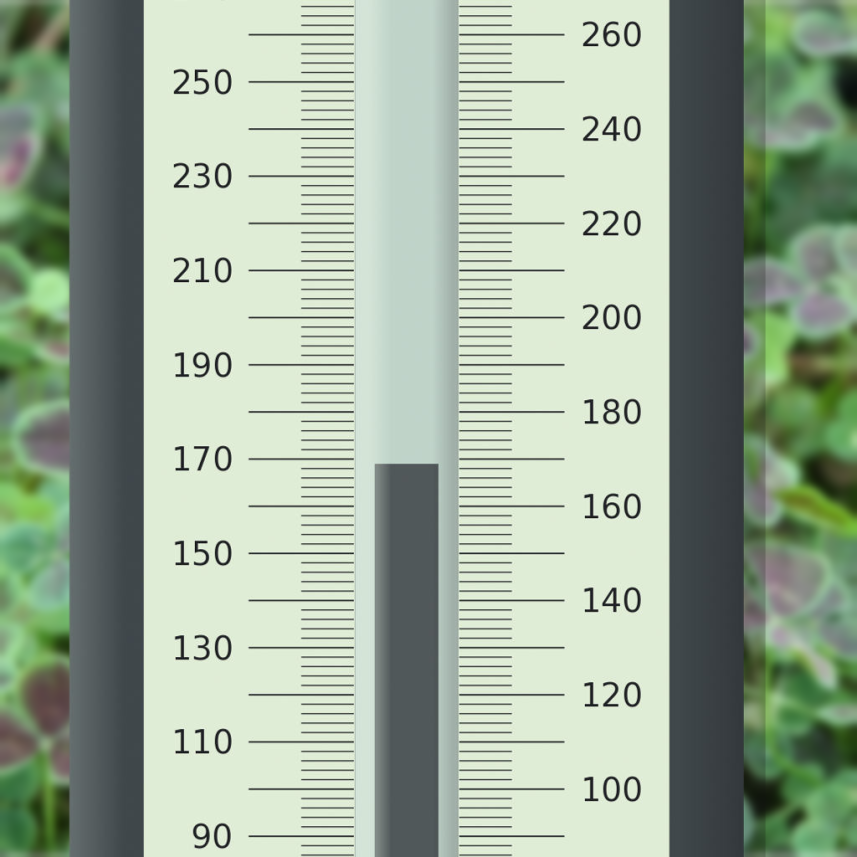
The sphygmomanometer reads 169 mmHg
